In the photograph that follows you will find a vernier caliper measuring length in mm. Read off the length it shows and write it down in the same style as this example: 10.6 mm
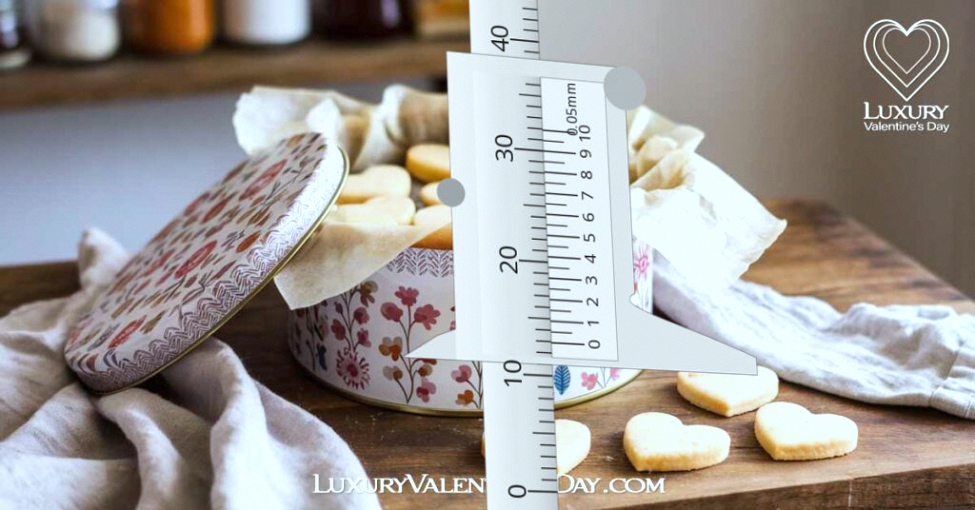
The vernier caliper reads 12.9 mm
